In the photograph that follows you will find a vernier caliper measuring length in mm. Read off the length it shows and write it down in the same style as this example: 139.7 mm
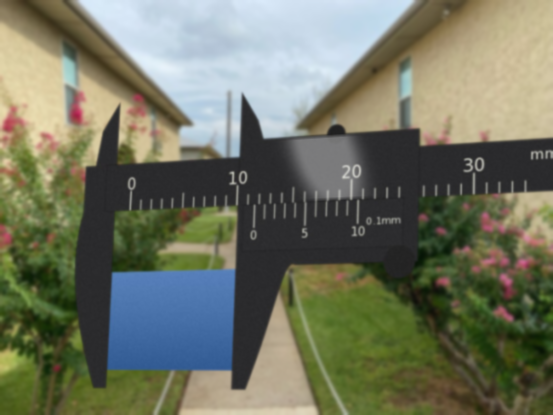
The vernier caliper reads 11.6 mm
